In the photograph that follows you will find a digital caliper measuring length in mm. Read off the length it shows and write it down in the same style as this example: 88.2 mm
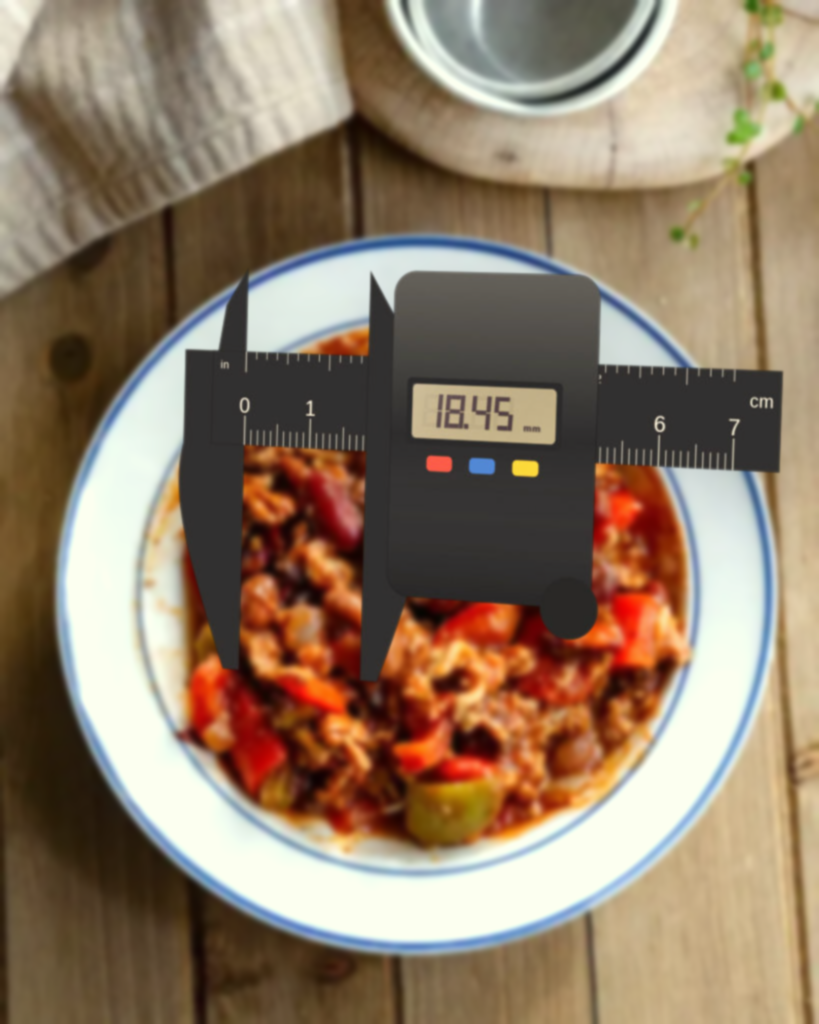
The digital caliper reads 18.45 mm
